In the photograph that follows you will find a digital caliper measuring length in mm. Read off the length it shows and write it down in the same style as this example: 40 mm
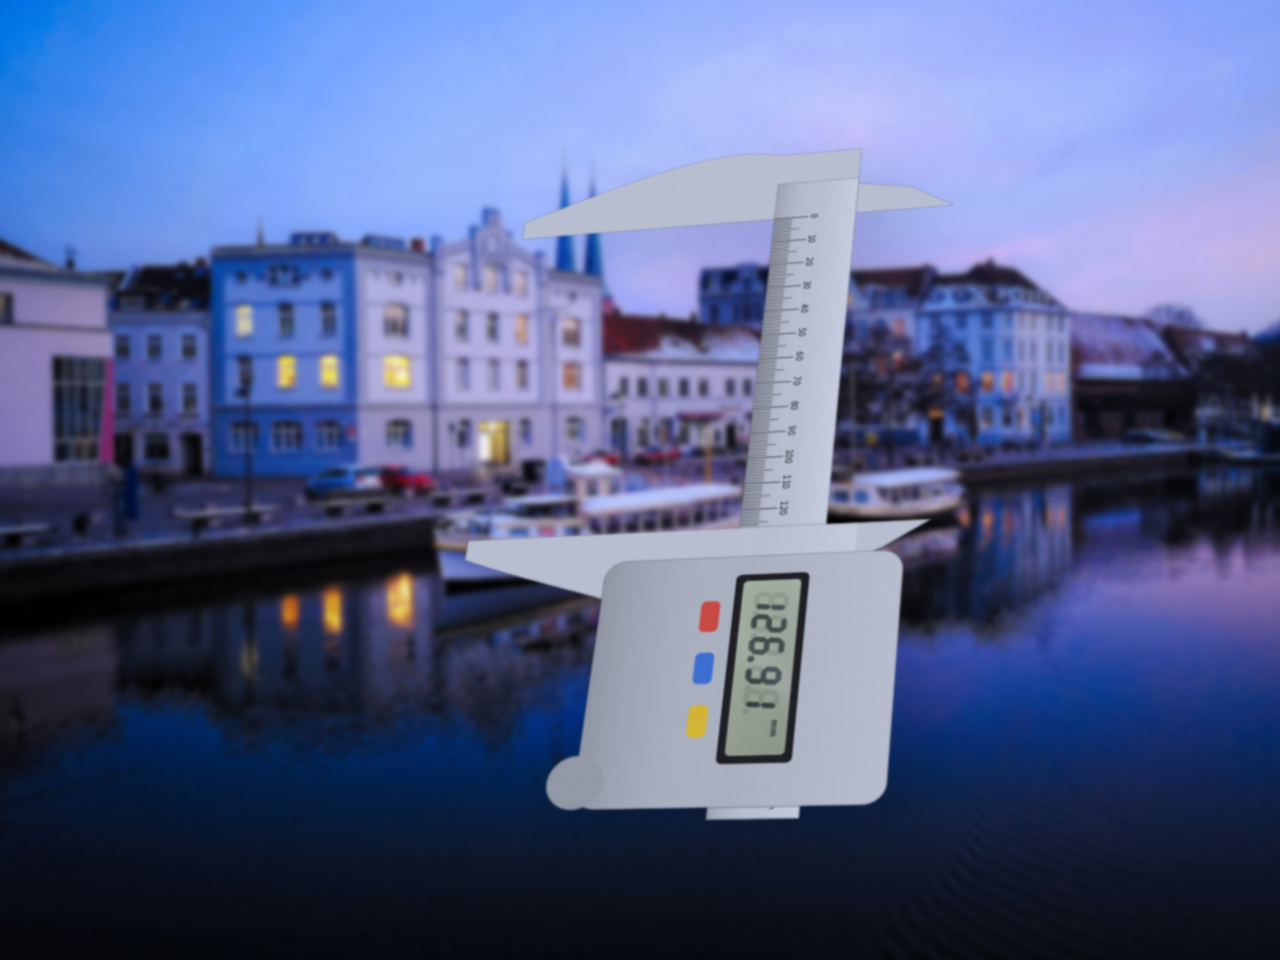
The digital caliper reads 126.91 mm
